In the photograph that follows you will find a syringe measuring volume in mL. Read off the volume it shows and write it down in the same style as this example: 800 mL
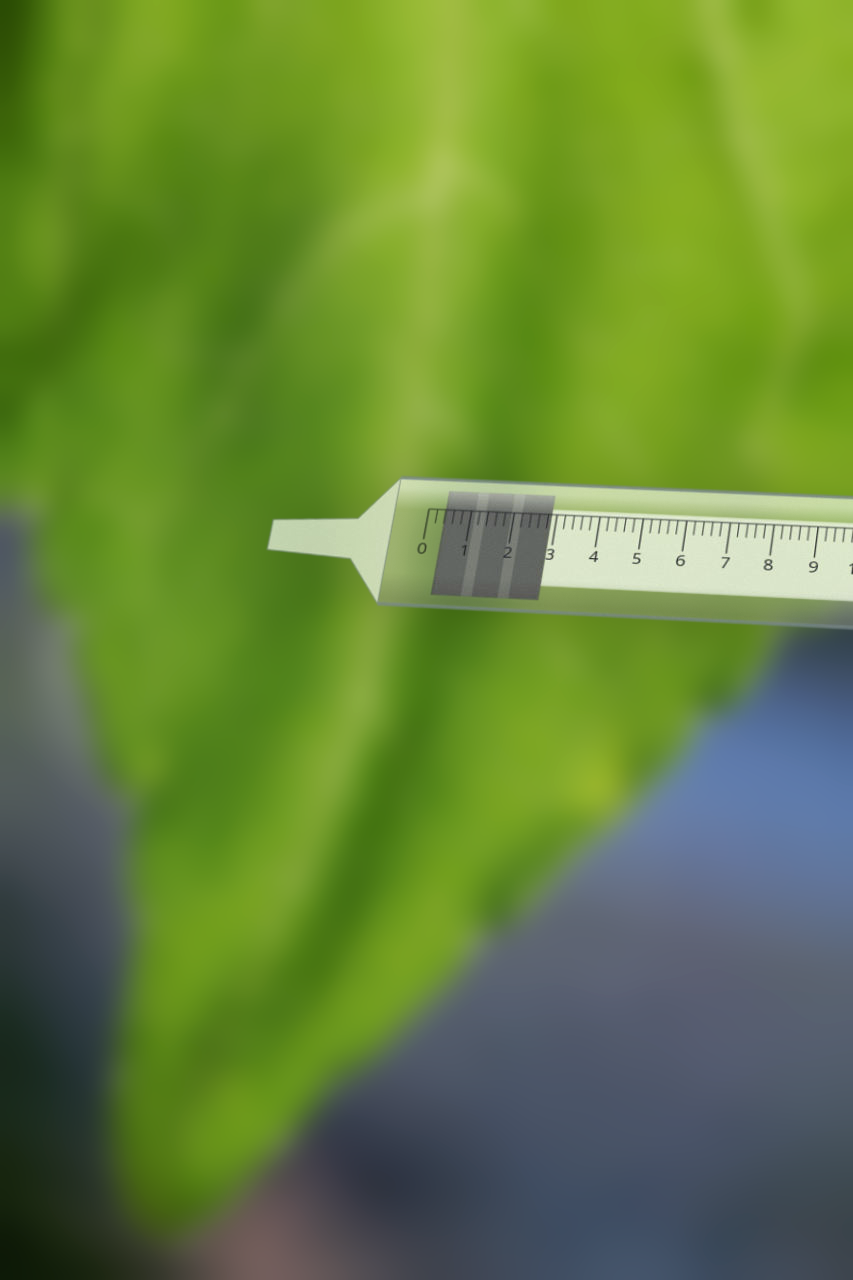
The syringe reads 0.4 mL
